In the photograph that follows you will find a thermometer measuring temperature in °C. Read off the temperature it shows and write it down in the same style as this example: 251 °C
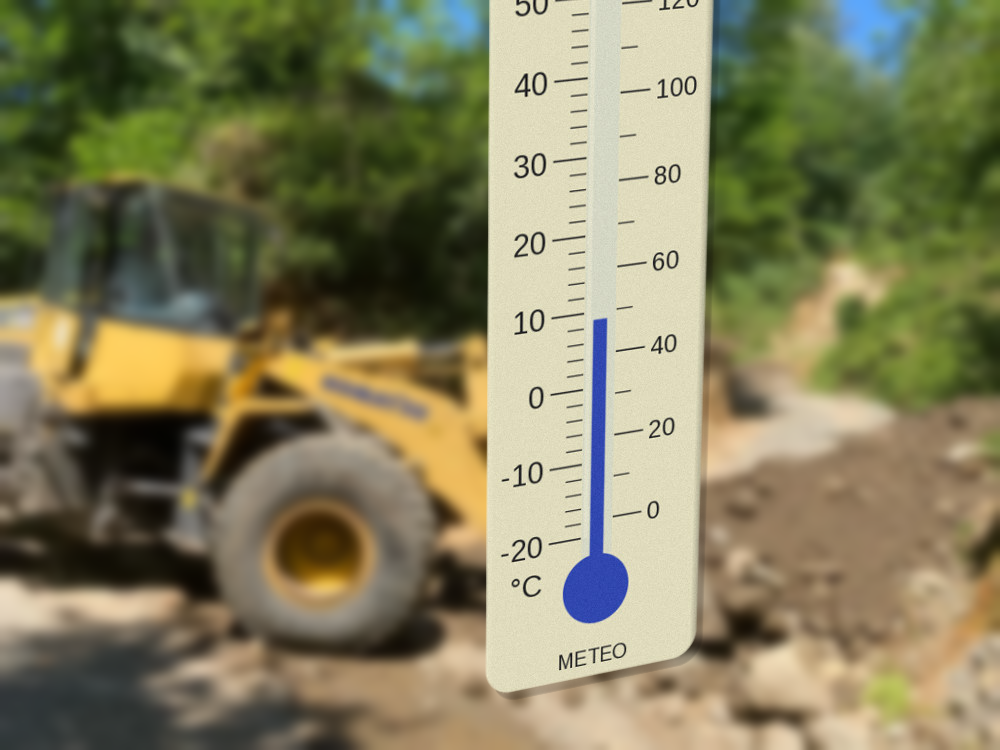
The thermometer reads 9 °C
